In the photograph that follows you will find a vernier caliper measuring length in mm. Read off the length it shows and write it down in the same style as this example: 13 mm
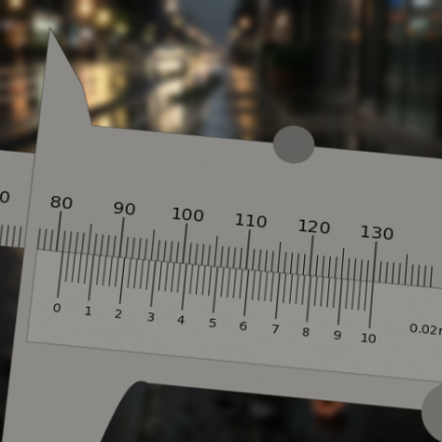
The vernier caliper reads 81.0 mm
